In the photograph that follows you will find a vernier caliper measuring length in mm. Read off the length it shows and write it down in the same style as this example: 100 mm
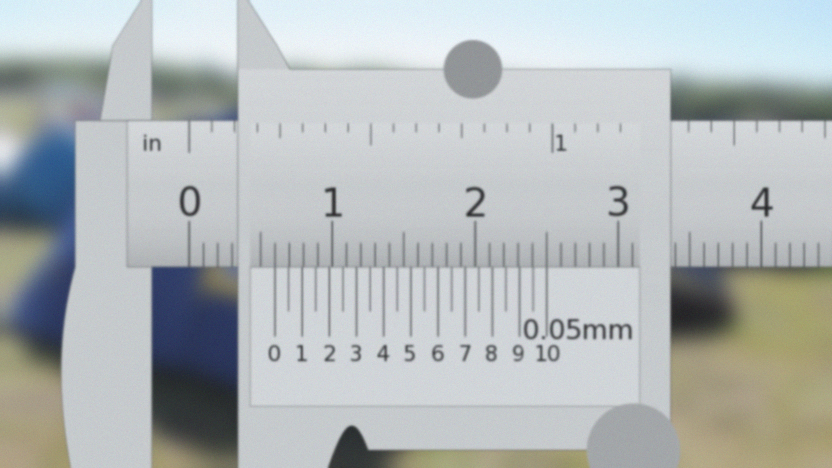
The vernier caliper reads 6.0 mm
